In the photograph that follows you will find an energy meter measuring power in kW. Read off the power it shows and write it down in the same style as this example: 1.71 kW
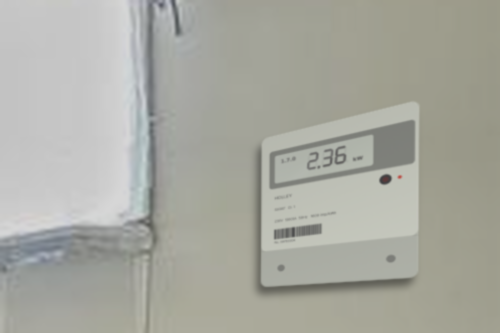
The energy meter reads 2.36 kW
